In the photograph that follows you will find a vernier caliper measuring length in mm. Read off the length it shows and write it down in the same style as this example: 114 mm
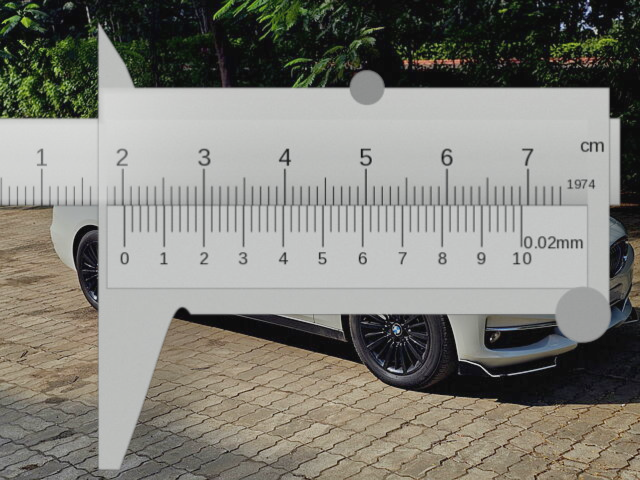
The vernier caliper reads 20.2 mm
